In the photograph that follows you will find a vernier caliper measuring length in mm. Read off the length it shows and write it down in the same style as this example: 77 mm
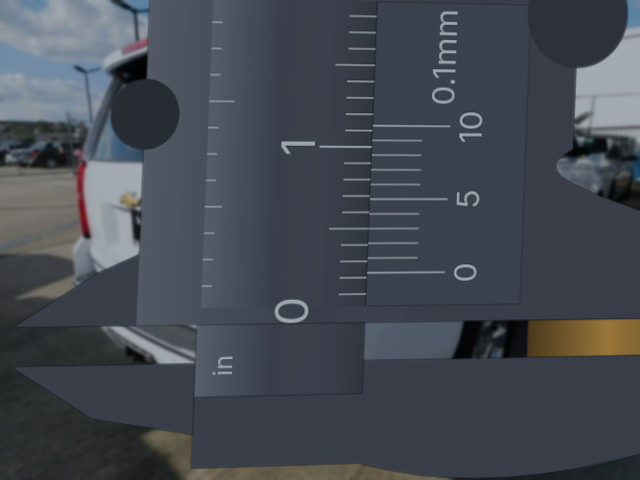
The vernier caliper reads 2.3 mm
